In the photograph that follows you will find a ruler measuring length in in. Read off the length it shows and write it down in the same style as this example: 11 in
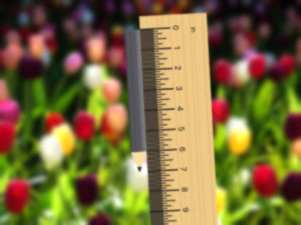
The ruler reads 7 in
